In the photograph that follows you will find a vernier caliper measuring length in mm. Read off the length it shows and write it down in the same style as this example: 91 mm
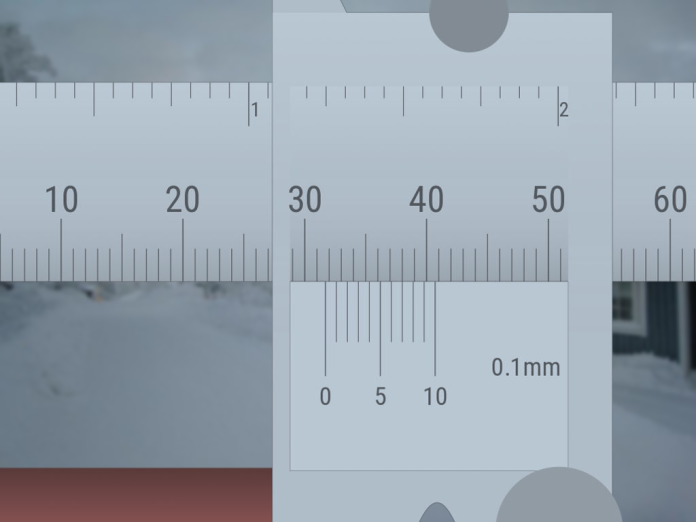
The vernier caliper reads 31.7 mm
